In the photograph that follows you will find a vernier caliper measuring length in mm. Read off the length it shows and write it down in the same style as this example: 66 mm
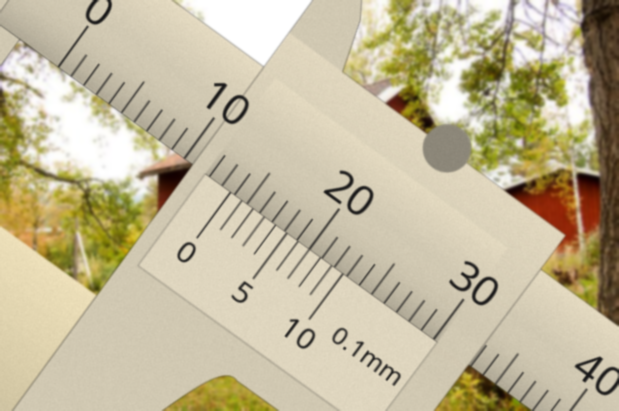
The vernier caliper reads 13.7 mm
